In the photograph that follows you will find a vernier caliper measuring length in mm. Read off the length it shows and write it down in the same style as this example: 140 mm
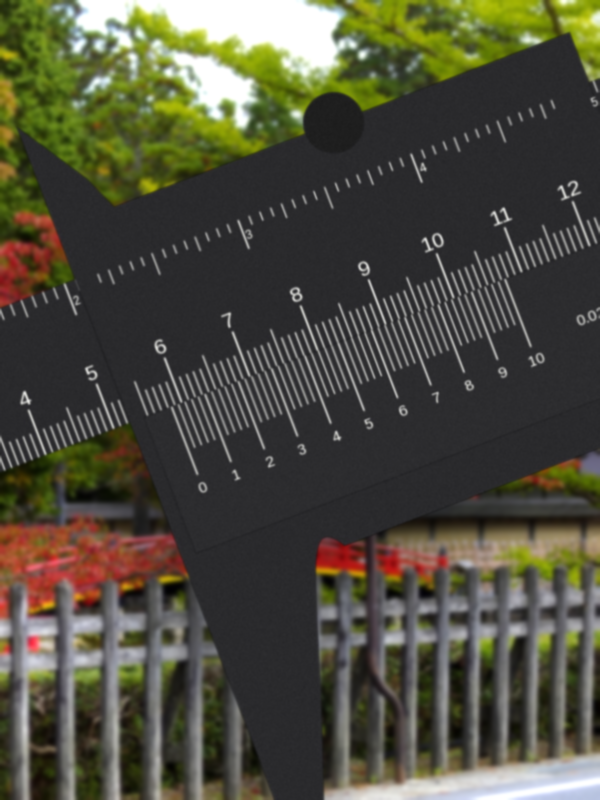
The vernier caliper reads 58.5 mm
